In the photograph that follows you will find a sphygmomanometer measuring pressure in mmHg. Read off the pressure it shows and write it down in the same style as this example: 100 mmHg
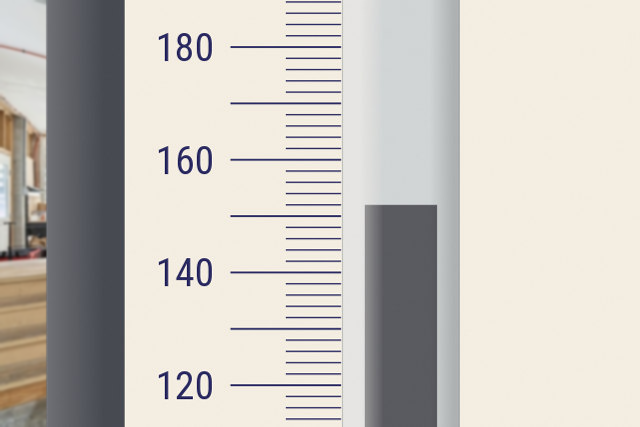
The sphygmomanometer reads 152 mmHg
